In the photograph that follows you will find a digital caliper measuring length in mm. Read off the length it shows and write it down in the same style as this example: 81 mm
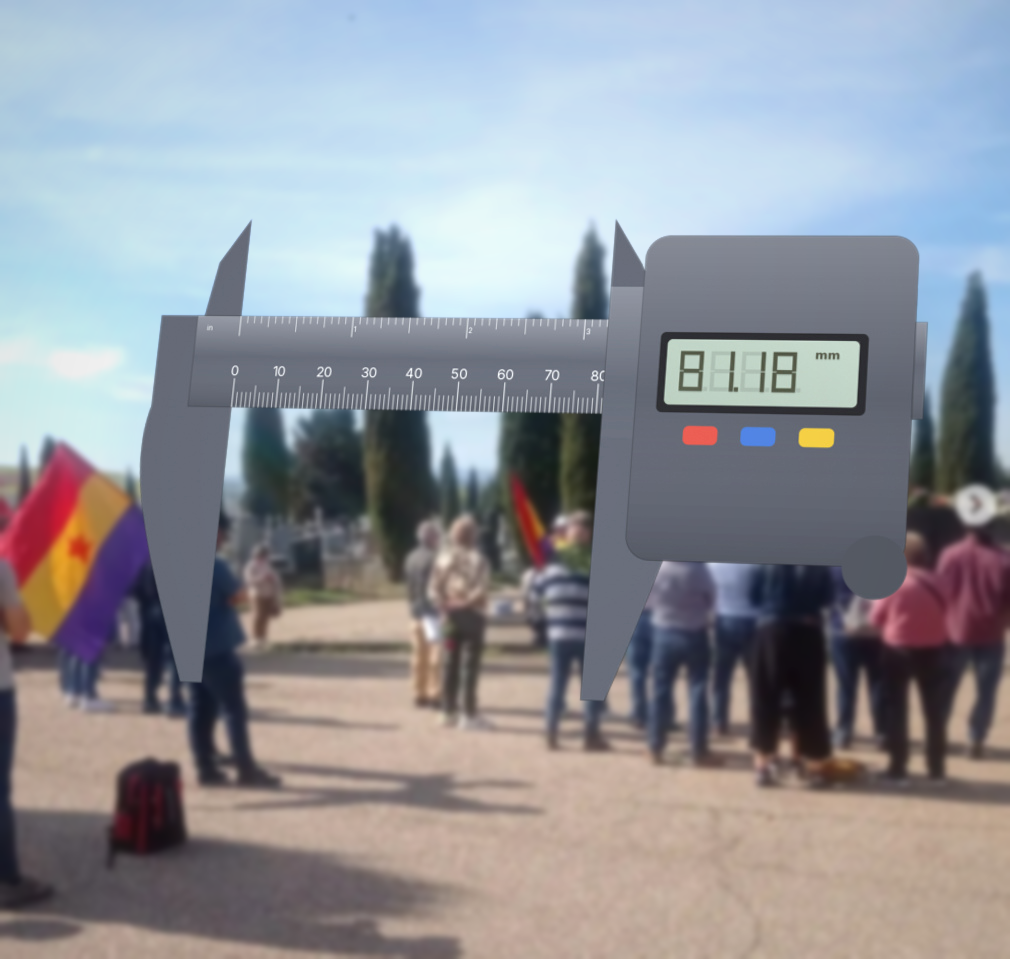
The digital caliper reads 81.18 mm
